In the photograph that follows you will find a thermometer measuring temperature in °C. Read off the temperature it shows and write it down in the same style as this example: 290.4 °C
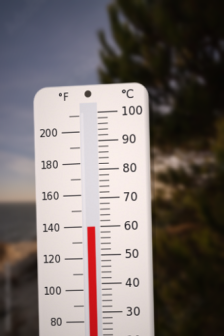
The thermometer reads 60 °C
